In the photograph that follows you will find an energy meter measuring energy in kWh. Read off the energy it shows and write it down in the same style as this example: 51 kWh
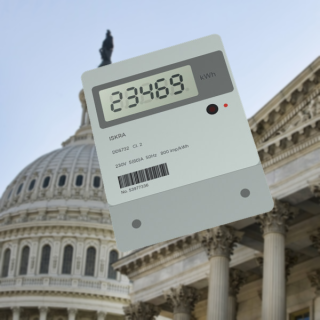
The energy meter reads 23469 kWh
